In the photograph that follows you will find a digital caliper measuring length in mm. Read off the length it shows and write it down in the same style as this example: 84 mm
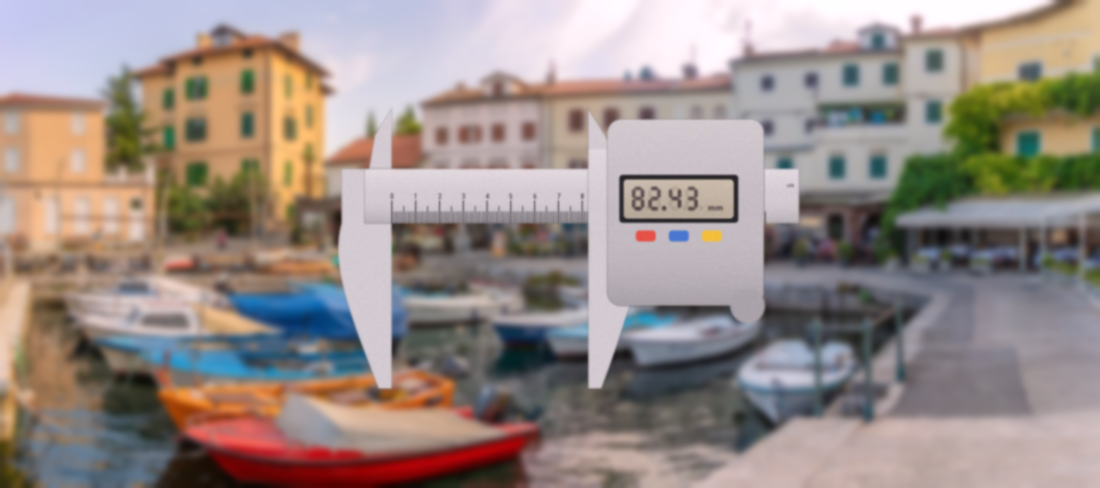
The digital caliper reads 82.43 mm
